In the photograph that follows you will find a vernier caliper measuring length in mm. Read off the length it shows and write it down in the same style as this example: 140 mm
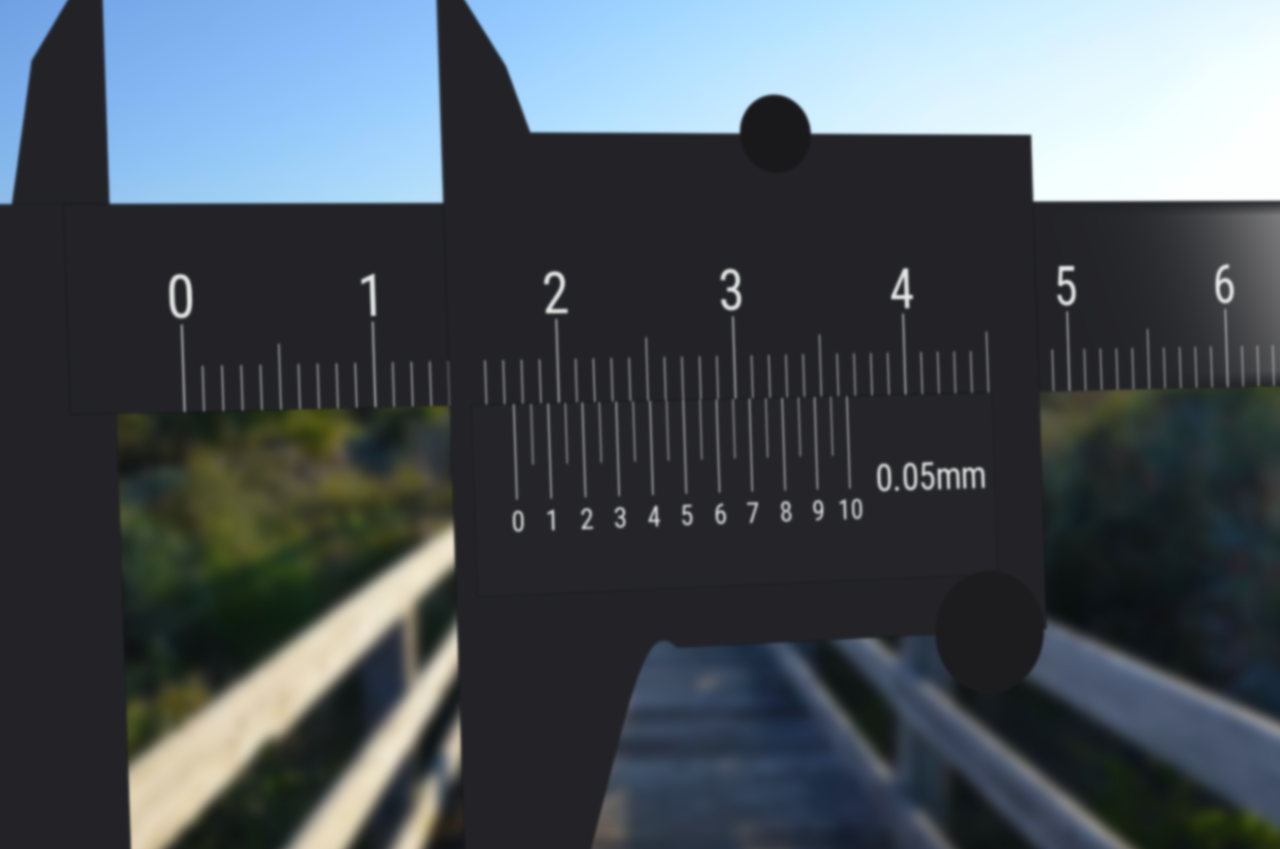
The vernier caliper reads 17.5 mm
